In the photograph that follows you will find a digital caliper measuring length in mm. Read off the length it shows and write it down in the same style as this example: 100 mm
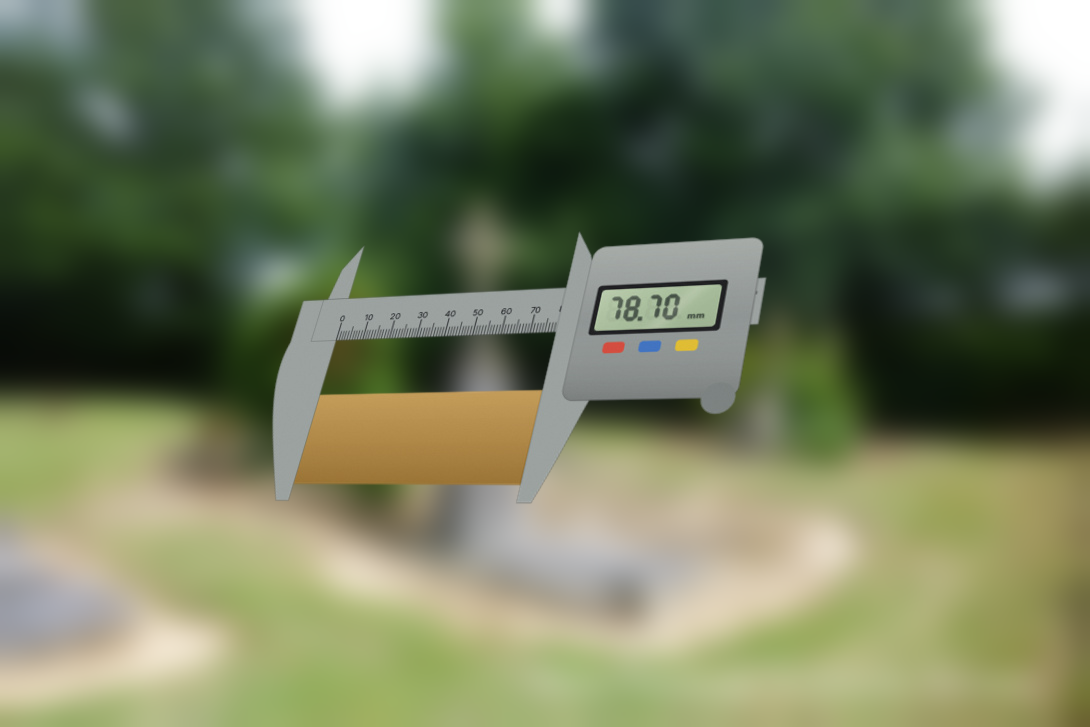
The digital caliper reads 78.70 mm
